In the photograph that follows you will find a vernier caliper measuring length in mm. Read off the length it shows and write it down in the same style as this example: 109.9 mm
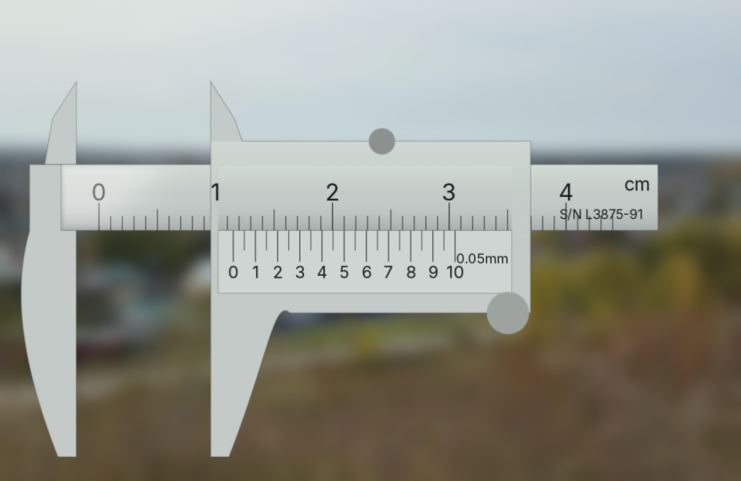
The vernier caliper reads 11.5 mm
